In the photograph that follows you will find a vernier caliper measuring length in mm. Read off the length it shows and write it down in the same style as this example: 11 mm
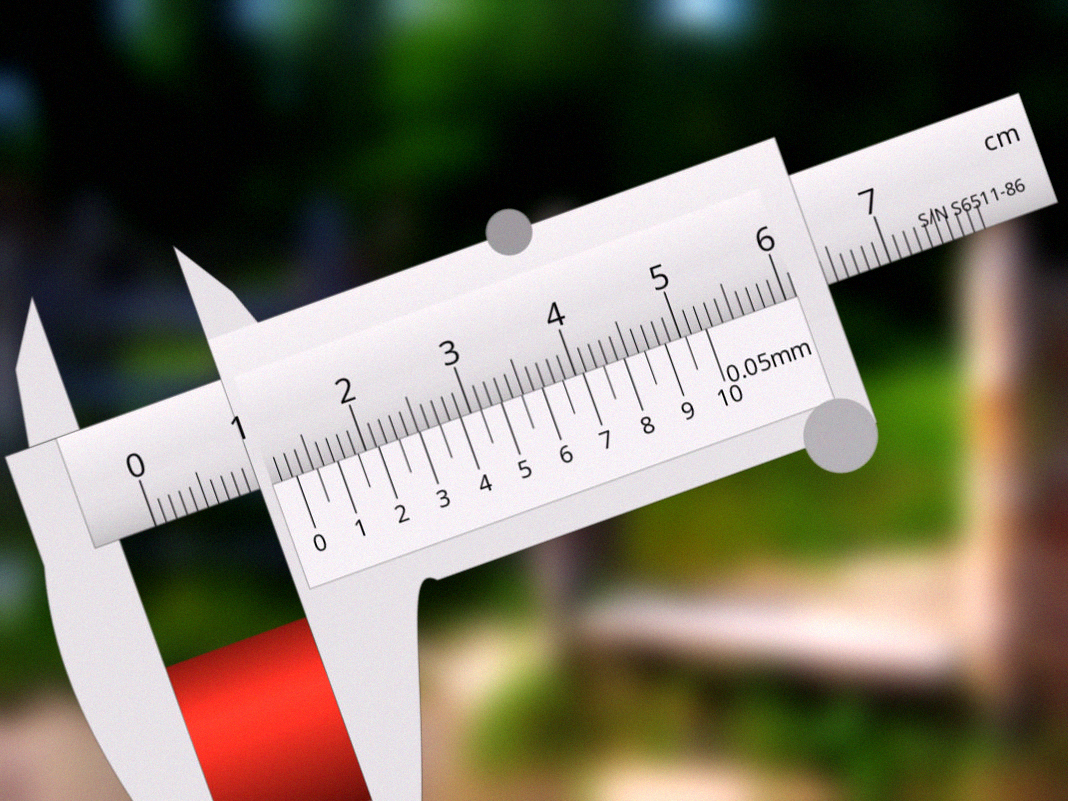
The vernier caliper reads 13.4 mm
